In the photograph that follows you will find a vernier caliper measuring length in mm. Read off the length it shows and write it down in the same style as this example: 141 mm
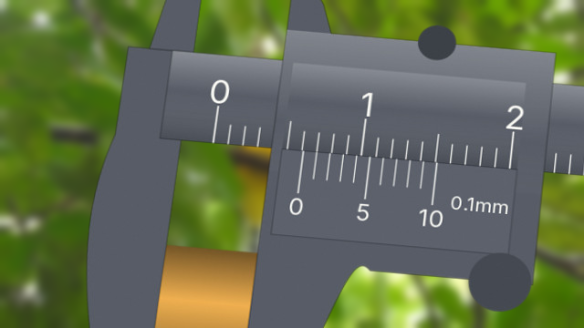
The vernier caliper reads 6.1 mm
